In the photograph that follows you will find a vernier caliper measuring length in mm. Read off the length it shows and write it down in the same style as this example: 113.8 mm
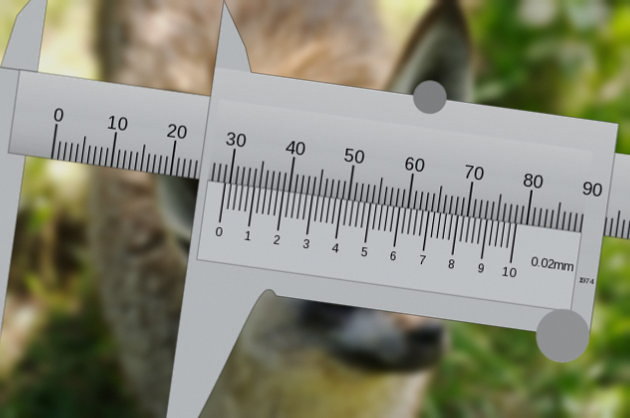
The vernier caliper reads 29.2 mm
